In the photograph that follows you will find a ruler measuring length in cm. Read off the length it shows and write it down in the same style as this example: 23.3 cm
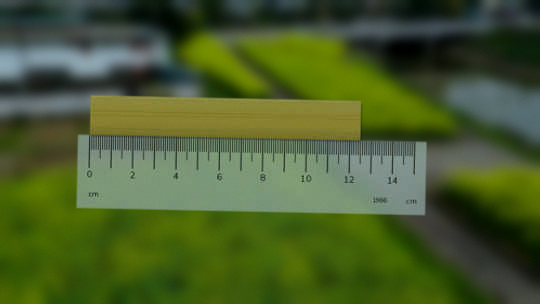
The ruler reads 12.5 cm
